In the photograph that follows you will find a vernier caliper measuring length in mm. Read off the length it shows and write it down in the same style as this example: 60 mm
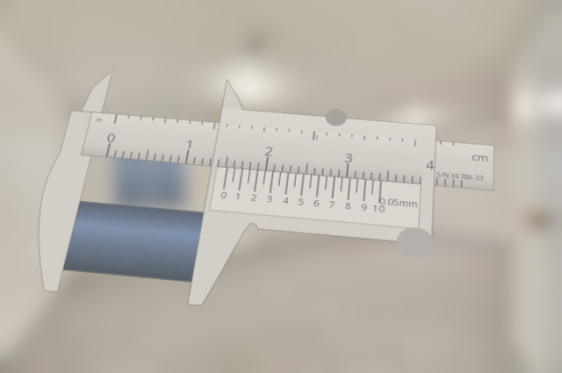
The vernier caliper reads 15.2 mm
